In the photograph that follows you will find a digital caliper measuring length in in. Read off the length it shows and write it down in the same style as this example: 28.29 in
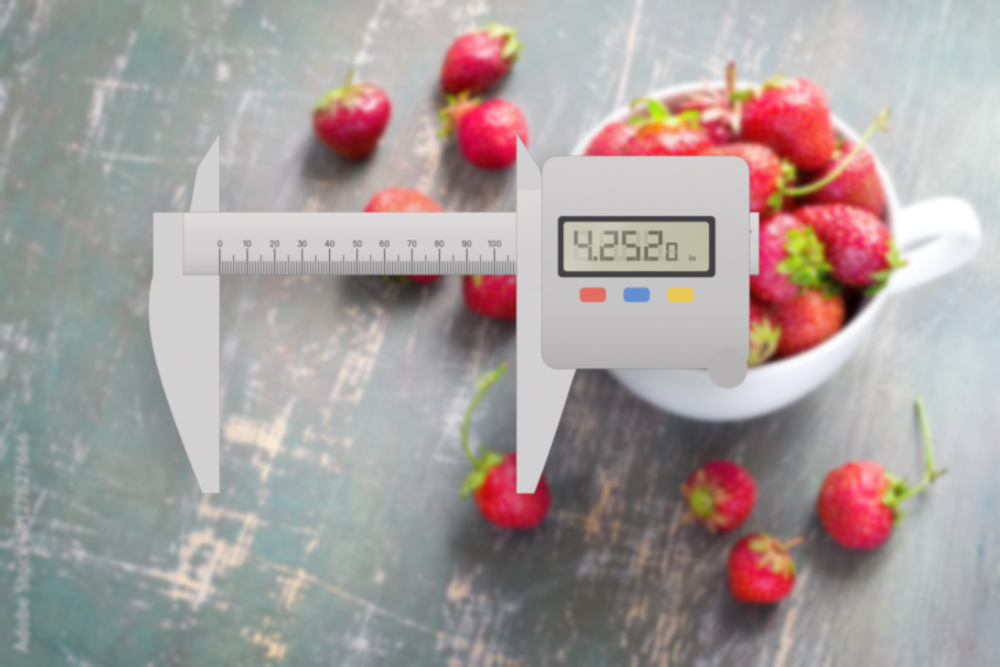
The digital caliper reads 4.2520 in
